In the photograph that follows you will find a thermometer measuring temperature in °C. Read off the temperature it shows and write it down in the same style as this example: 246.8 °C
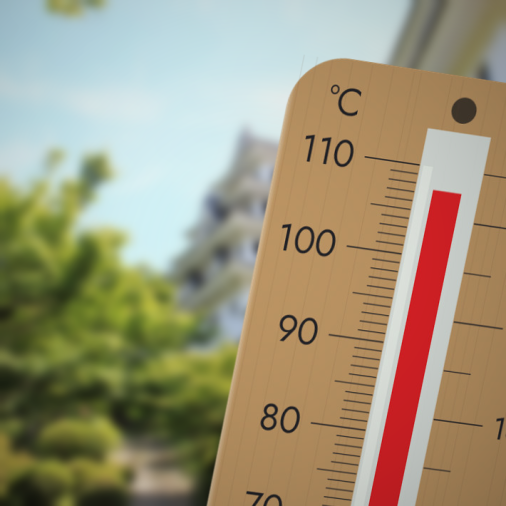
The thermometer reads 107.5 °C
